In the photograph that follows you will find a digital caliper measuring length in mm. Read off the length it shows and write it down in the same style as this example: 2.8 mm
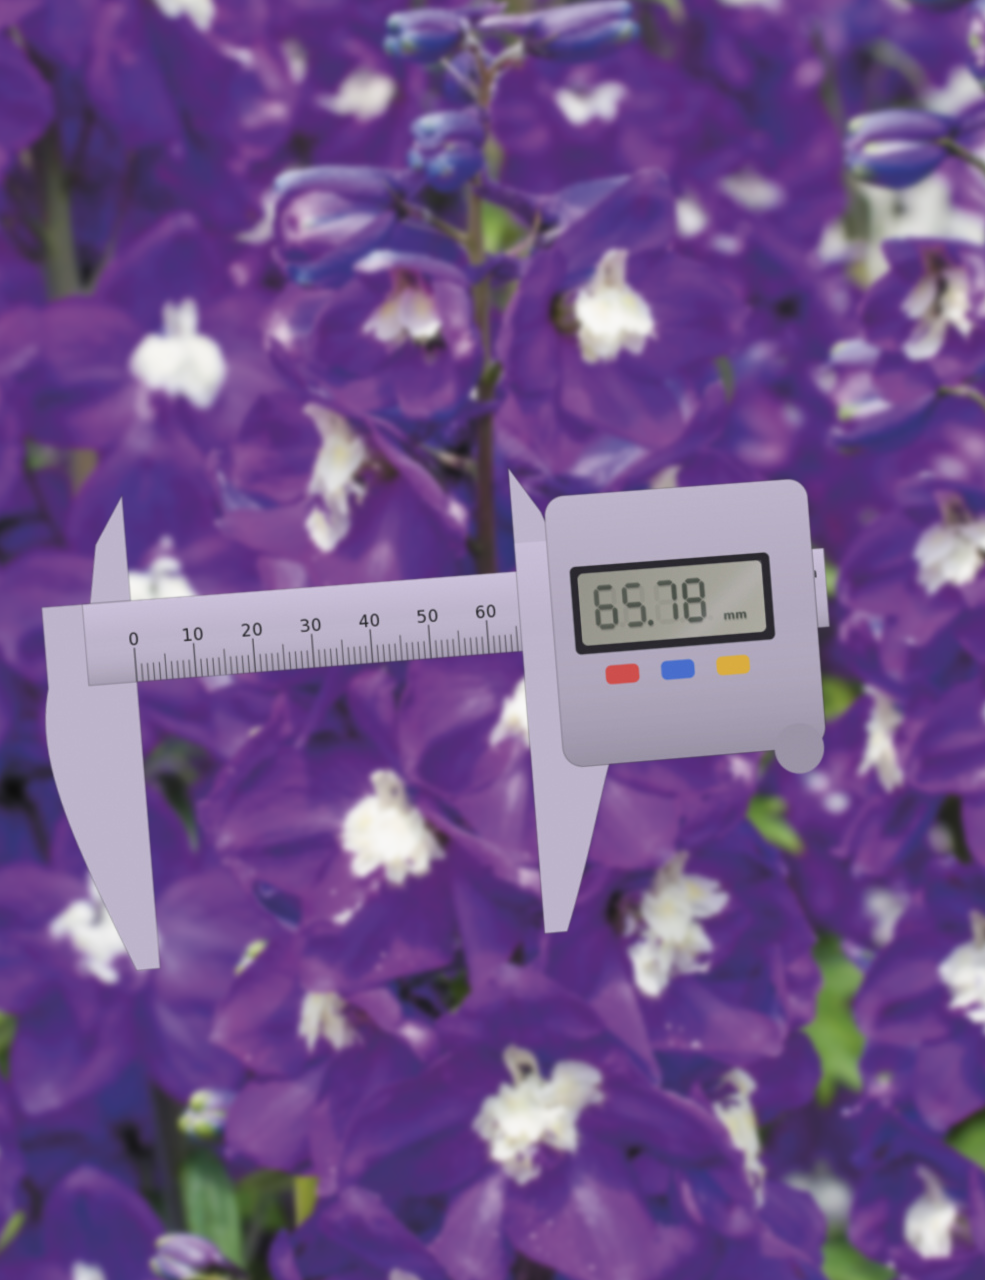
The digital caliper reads 65.78 mm
